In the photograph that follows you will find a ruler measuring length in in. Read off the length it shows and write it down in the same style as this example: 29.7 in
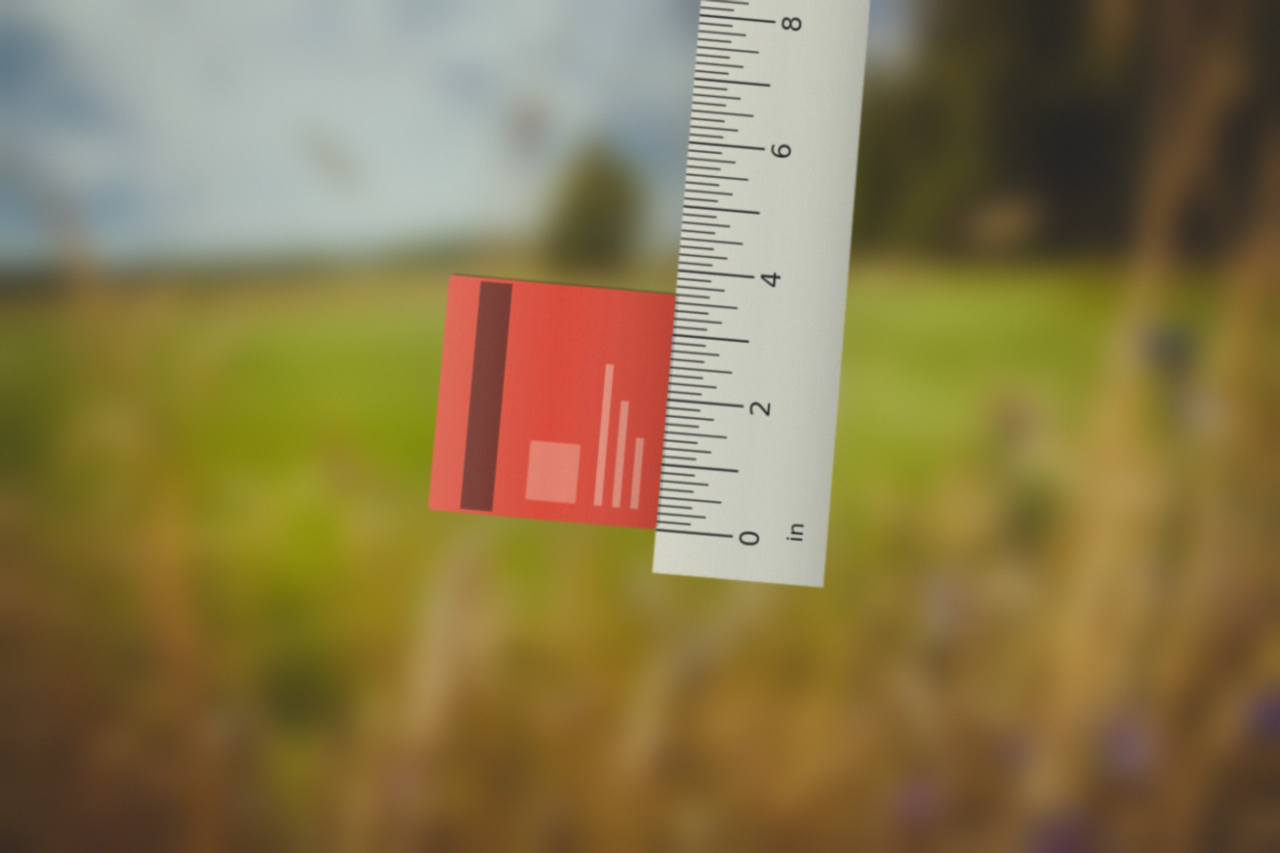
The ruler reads 3.625 in
